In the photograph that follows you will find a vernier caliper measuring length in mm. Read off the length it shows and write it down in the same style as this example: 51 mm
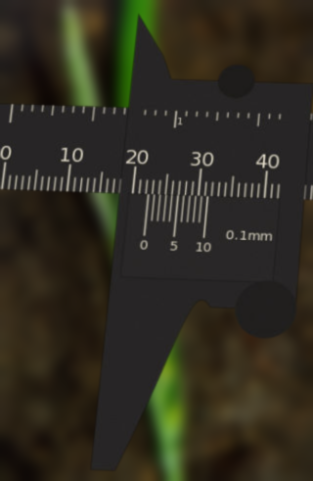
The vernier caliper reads 22.4 mm
